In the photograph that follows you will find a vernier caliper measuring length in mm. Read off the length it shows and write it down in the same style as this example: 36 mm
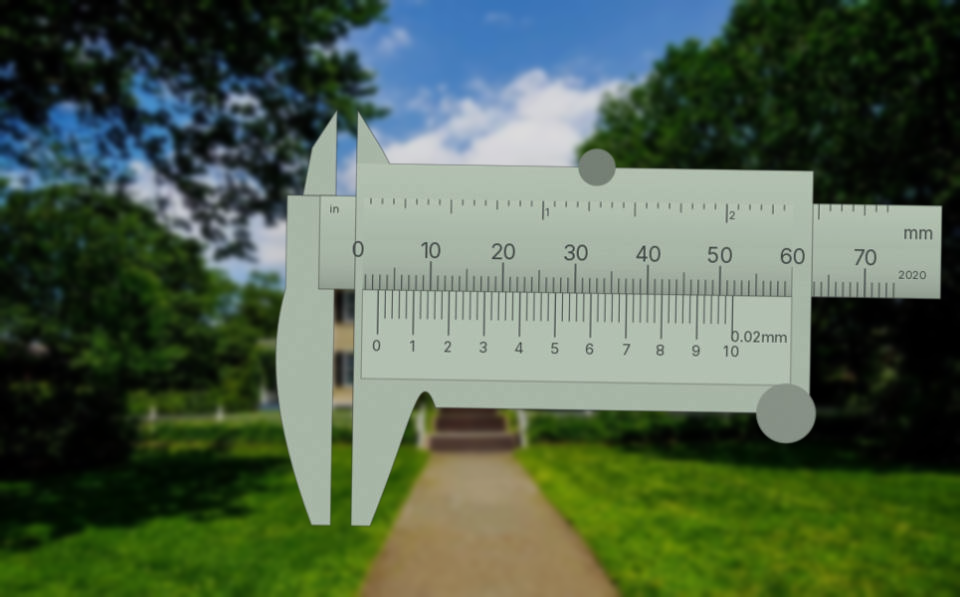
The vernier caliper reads 2.8 mm
